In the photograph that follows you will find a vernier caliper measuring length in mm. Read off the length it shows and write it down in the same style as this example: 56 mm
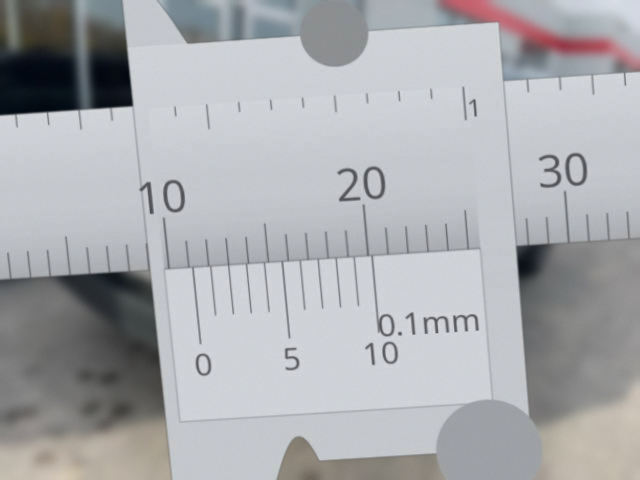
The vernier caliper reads 11.2 mm
